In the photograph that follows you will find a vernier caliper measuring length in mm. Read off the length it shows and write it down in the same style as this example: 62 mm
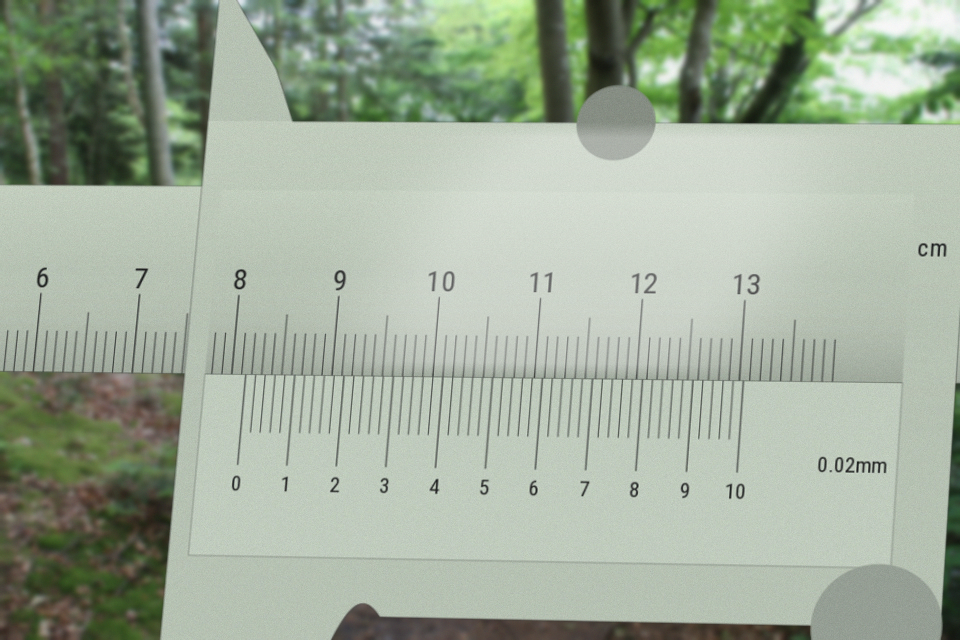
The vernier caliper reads 81.4 mm
